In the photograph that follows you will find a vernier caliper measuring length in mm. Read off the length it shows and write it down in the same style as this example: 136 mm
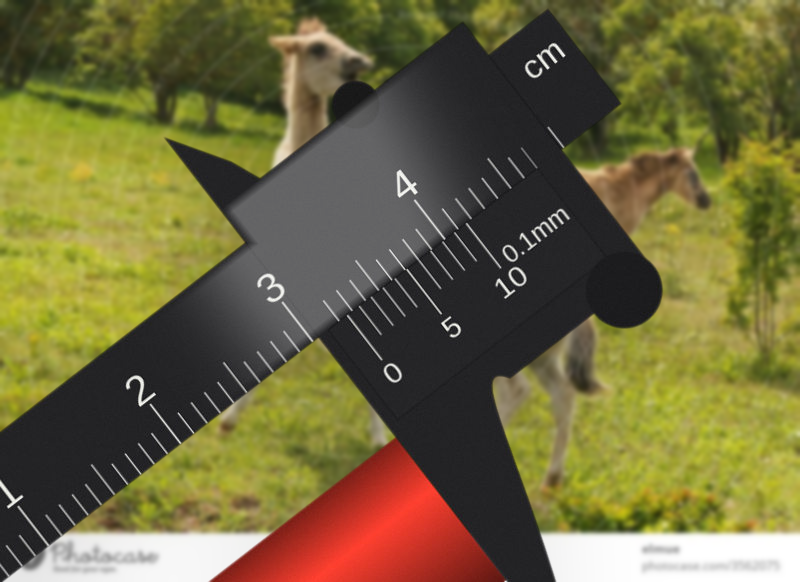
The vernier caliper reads 32.6 mm
